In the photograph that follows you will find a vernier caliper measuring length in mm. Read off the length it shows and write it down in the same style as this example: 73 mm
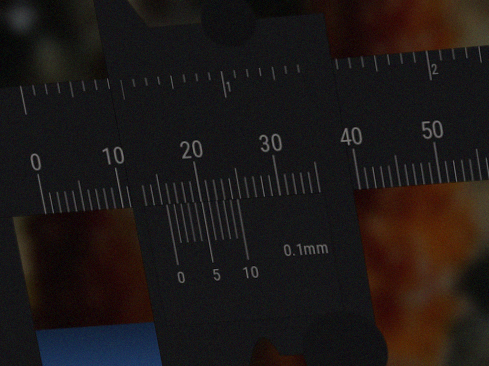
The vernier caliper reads 15.6 mm
